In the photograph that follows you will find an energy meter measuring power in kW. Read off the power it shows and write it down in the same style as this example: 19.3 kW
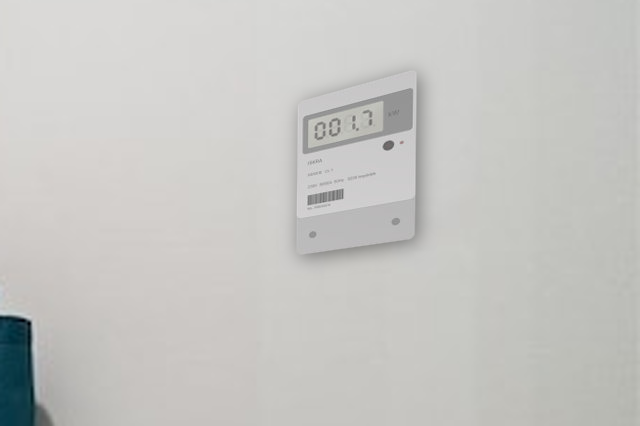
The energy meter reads 1.7 kW
